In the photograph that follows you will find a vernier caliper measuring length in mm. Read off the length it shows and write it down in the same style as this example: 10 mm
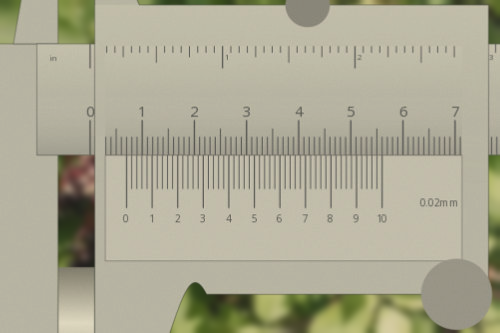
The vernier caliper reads 7.0 mm
